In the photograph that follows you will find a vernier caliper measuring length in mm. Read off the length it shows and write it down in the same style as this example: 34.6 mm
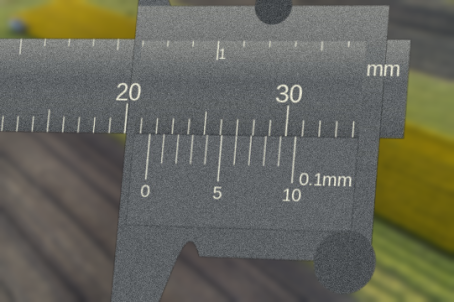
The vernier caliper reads 21.6 mm
